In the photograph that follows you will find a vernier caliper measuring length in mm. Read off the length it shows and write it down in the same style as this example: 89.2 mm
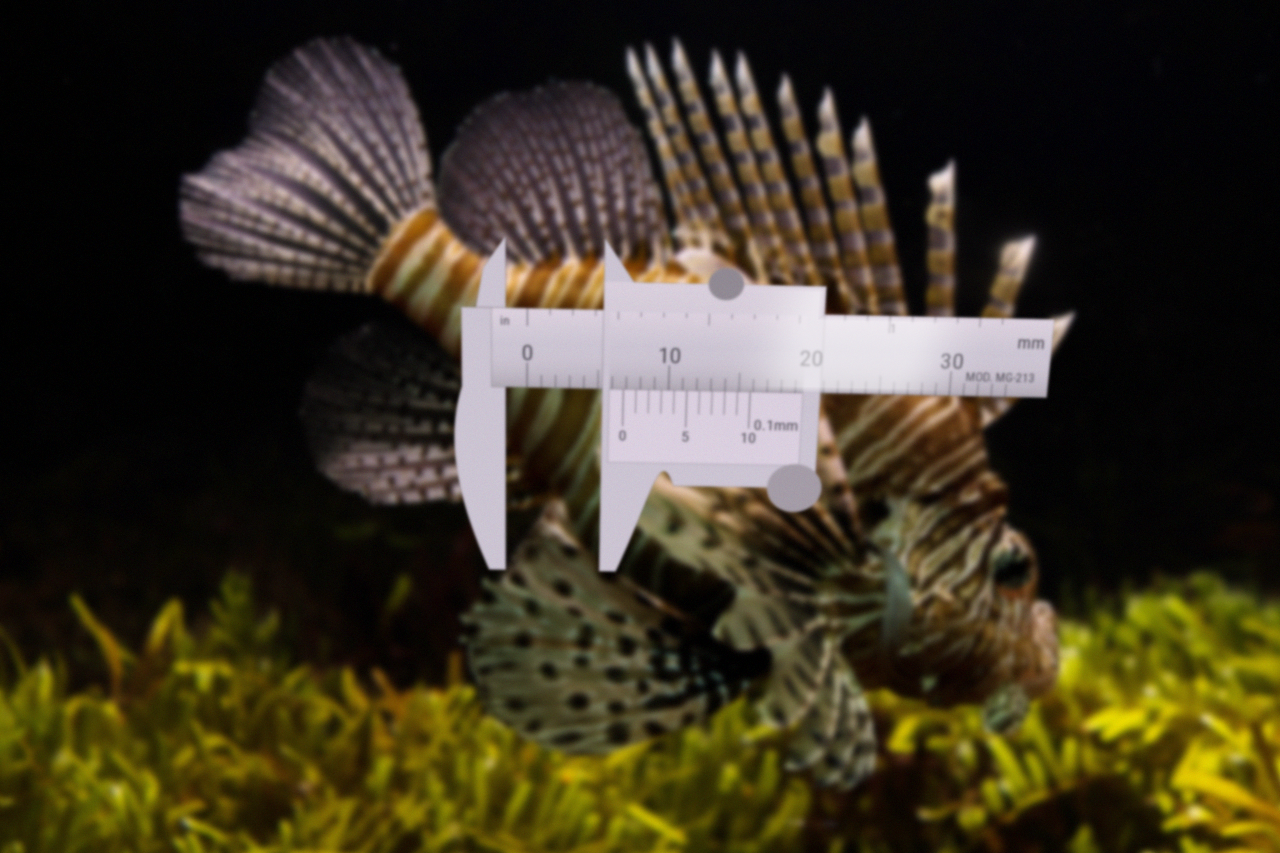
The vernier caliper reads 6.8 mm
